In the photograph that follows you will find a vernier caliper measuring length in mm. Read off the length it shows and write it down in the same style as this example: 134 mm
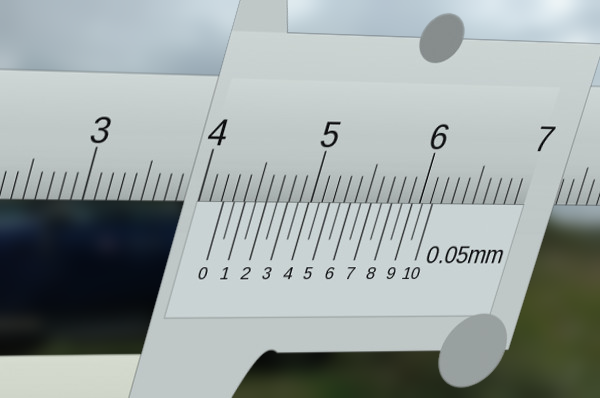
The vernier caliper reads 42.2 mm
